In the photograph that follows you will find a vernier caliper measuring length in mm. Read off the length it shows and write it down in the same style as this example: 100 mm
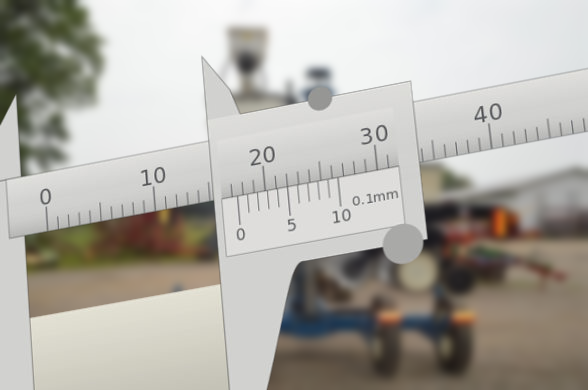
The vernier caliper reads 17.5 mm
